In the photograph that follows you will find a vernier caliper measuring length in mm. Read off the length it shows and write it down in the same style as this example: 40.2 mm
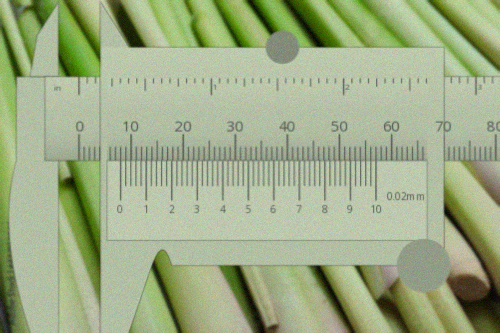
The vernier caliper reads 8.0 mm
